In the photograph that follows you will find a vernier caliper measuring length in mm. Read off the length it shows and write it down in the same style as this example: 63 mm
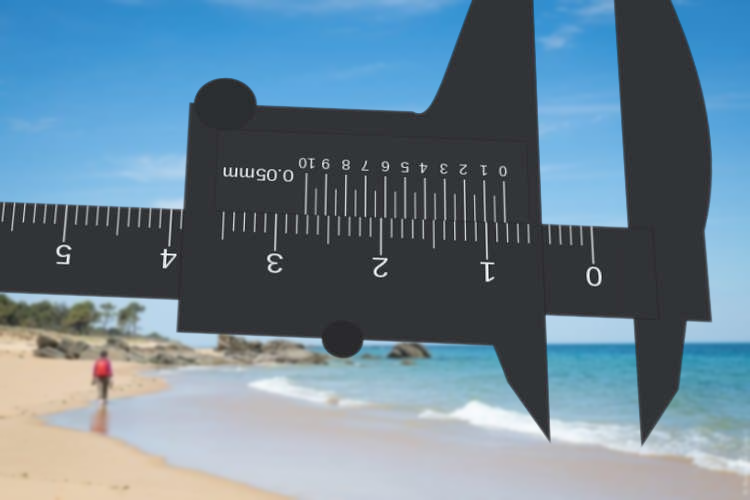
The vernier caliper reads 8.2 mm
